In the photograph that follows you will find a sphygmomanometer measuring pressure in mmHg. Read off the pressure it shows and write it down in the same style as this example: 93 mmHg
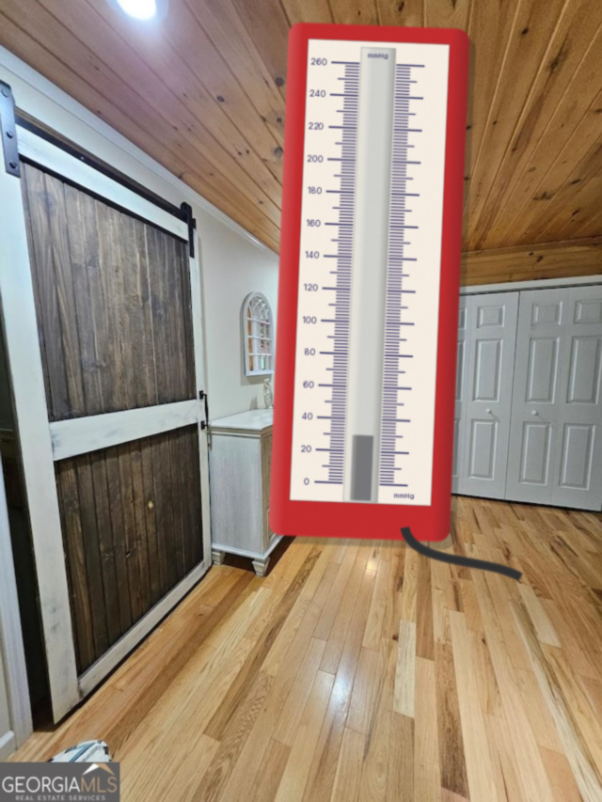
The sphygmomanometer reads 30 mmHg
